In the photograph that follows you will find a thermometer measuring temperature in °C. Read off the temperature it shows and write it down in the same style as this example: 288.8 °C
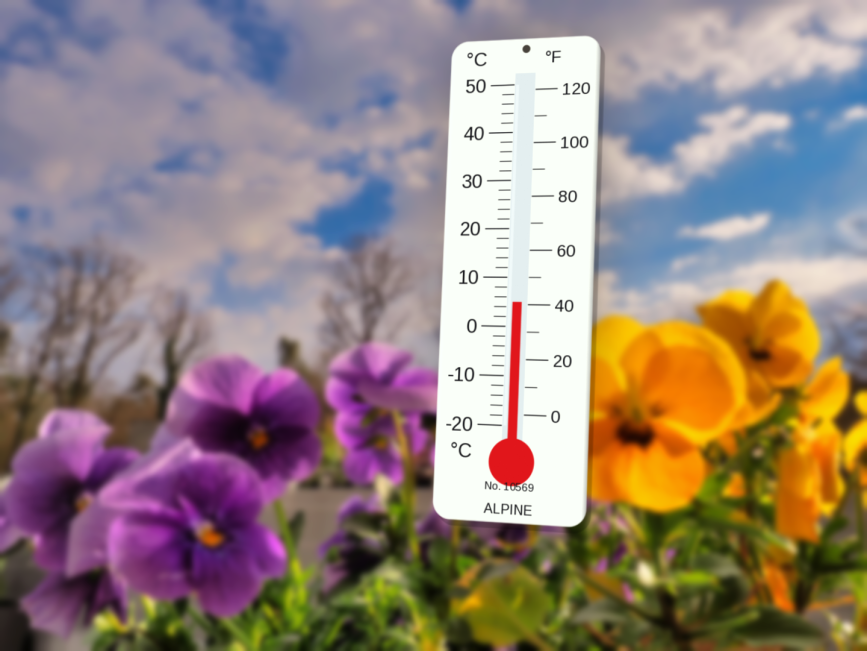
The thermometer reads 5 °C
